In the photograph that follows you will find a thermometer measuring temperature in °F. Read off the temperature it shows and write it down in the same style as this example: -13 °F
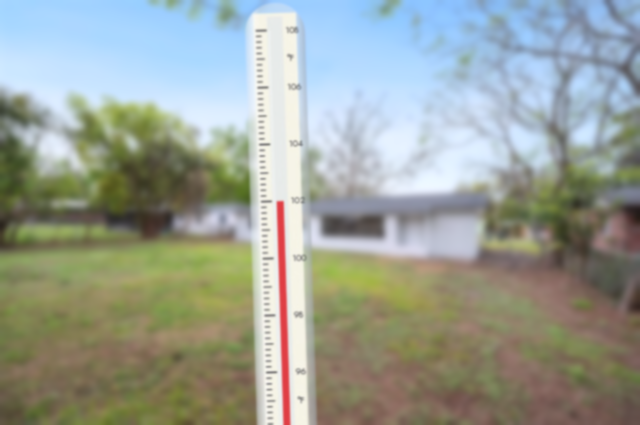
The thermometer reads 102 °F
